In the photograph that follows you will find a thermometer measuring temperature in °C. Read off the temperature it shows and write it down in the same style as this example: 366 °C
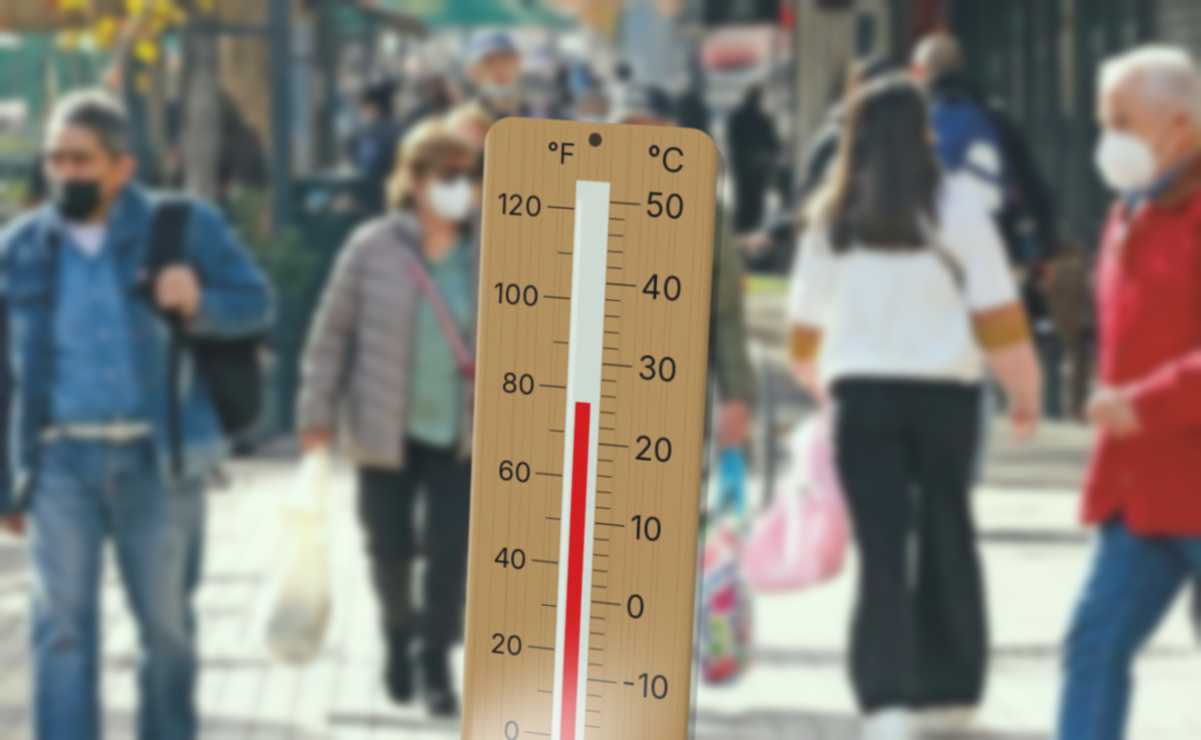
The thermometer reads 25 °C
